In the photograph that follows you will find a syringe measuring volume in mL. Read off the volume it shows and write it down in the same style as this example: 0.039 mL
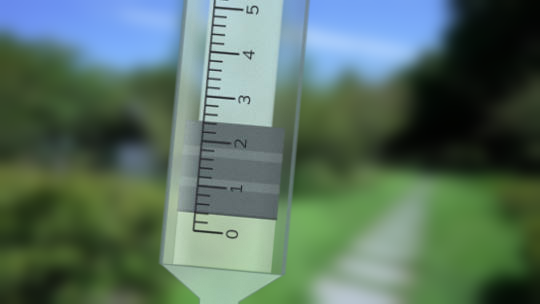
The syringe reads 0.4 mL
